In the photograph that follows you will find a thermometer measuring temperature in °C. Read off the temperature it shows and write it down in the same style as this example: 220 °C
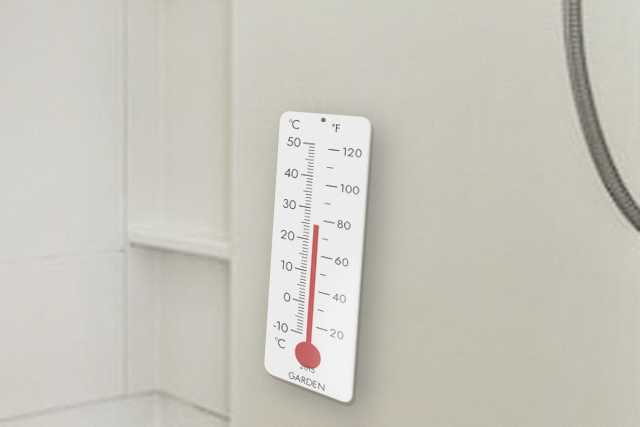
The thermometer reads 25 °C
